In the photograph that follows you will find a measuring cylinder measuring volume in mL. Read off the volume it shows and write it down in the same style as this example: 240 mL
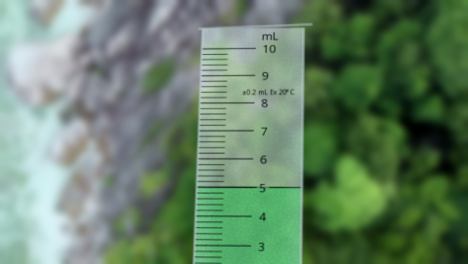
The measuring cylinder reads 5 mL
